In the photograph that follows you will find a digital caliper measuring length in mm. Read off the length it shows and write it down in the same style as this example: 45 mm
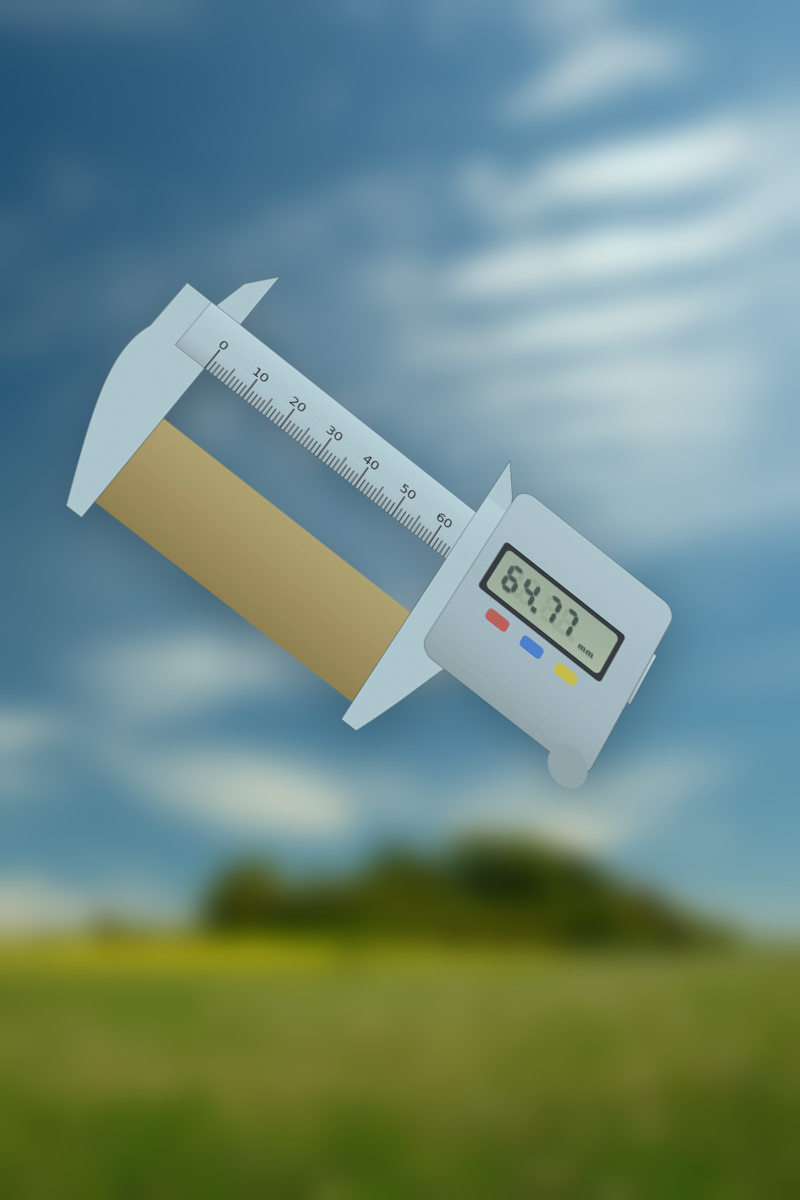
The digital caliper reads 64.77 mm
